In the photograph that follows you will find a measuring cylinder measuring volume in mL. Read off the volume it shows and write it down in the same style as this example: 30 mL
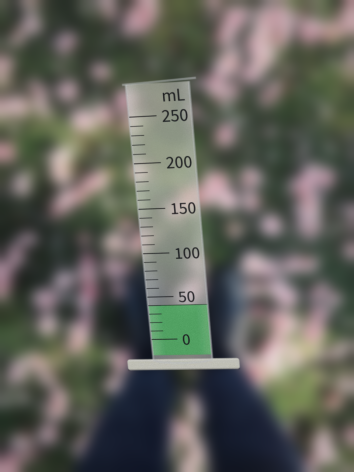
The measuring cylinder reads 40 mL
